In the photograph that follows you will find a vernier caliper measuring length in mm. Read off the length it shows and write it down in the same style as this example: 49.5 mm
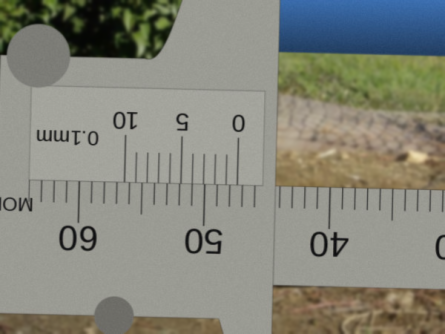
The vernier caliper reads 47.4 mm
